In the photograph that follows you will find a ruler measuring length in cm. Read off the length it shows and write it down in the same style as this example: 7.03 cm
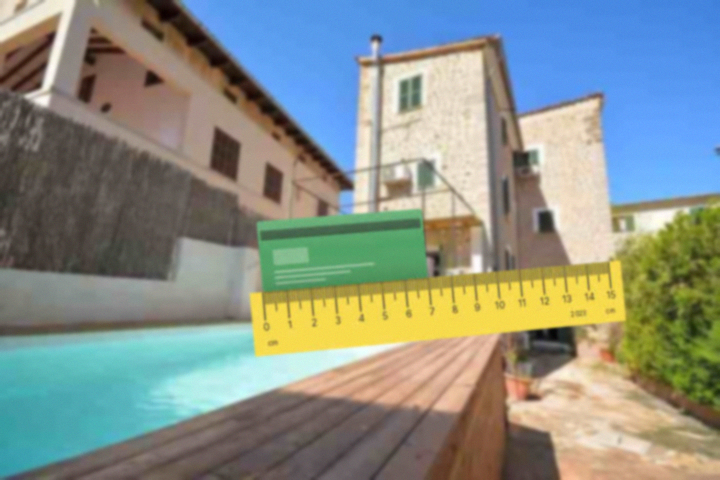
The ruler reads 7 cm
